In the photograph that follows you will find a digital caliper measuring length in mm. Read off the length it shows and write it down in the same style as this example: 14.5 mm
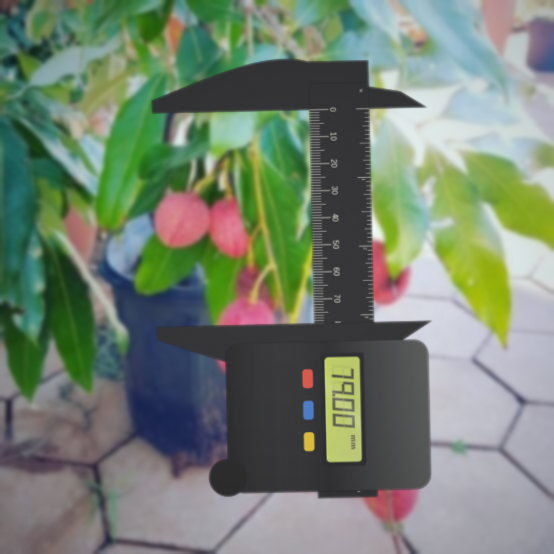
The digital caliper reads 79.00 mm
